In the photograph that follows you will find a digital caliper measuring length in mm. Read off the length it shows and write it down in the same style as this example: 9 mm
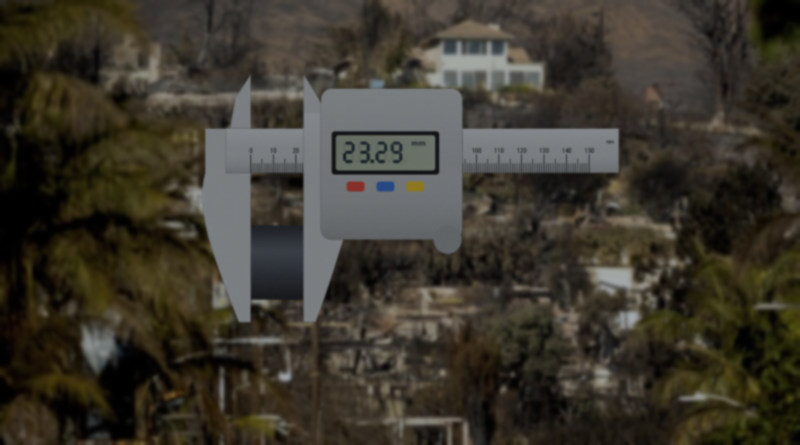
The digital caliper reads 23.29 mm
